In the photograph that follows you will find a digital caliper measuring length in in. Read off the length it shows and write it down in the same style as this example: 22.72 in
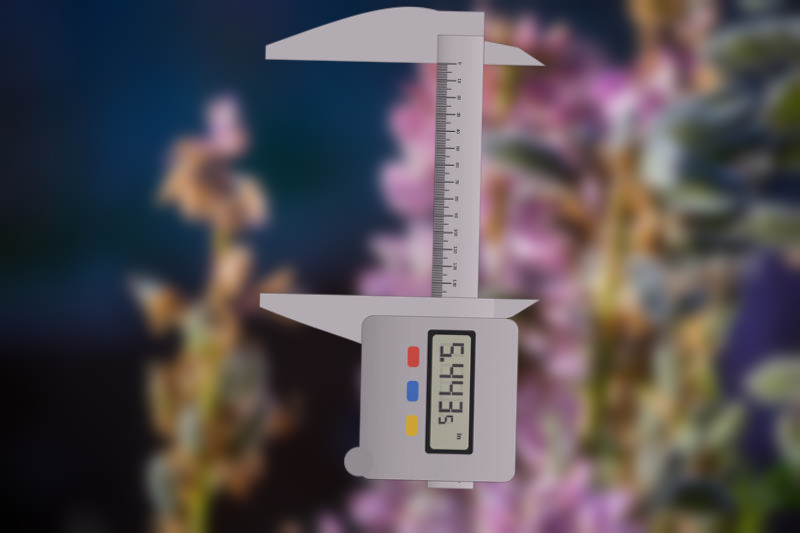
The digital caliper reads 5.4435 in
